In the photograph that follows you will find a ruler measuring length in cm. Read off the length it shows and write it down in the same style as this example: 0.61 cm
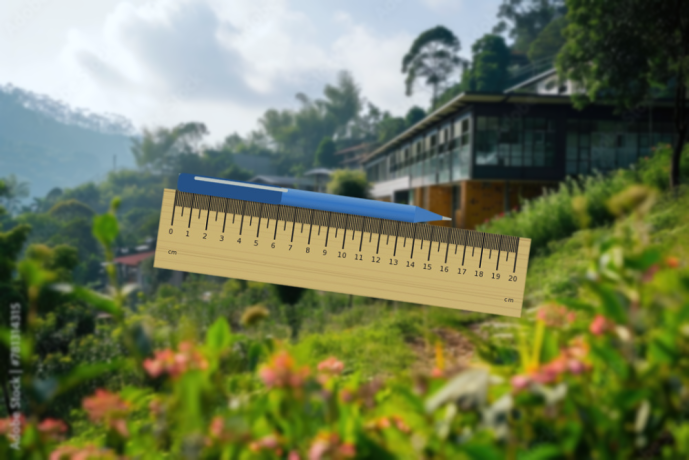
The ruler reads 16 cm
